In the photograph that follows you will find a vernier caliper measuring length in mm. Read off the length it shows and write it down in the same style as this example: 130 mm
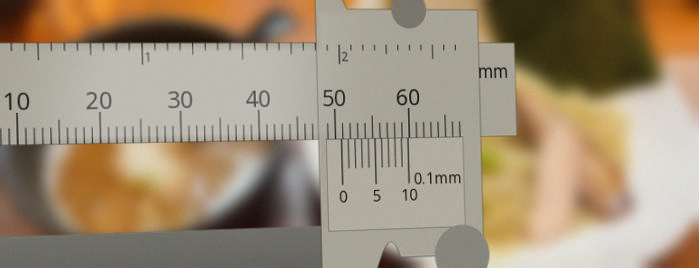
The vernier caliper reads 50.8 mm
